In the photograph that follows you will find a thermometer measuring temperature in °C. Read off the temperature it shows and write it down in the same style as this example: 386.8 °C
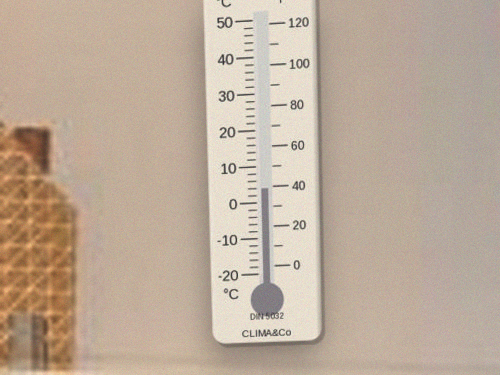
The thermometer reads 4 °C
